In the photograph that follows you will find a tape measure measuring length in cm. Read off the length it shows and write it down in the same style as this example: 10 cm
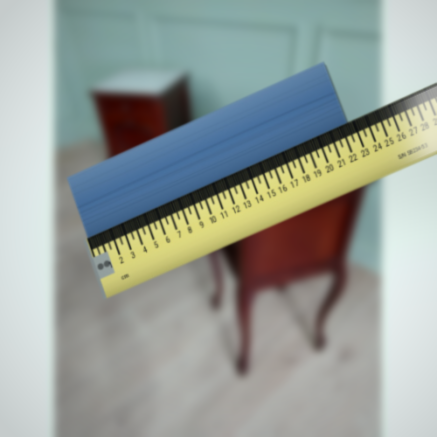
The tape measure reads 22.5 cm
